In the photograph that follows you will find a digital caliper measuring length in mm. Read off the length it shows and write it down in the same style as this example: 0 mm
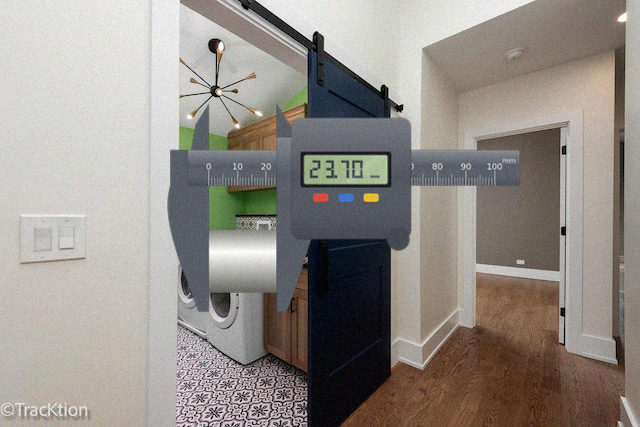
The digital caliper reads 23.70 mm
